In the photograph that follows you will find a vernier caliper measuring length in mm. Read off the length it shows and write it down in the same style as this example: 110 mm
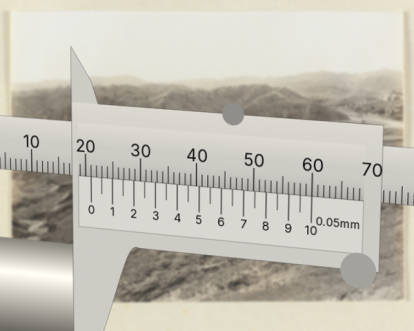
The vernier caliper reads 21.0 mm
